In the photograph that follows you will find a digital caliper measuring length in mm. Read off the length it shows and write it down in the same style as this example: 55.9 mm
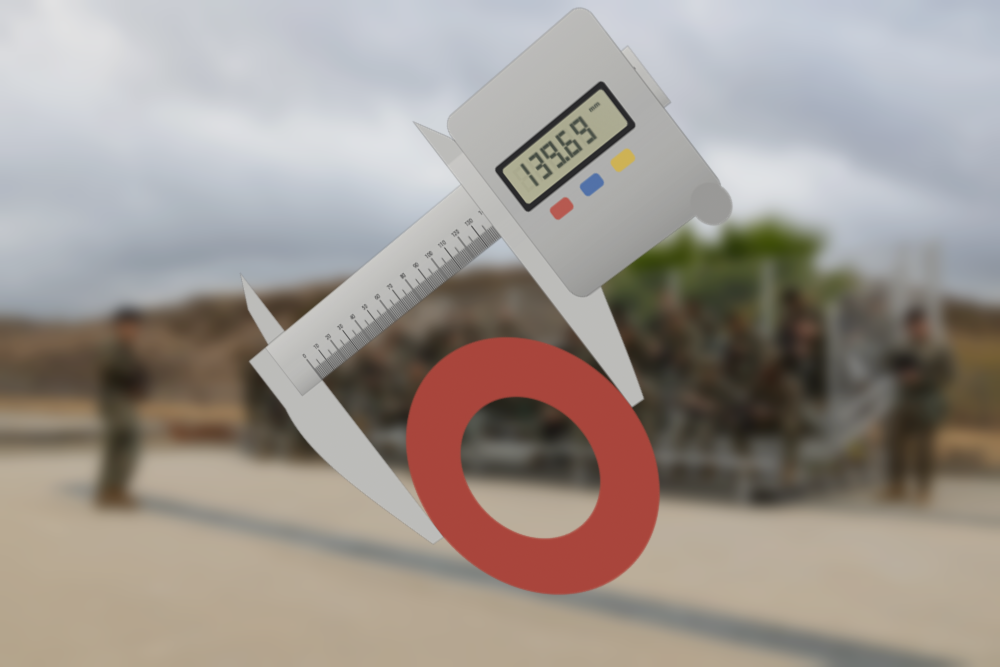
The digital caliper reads 139.69 mm
